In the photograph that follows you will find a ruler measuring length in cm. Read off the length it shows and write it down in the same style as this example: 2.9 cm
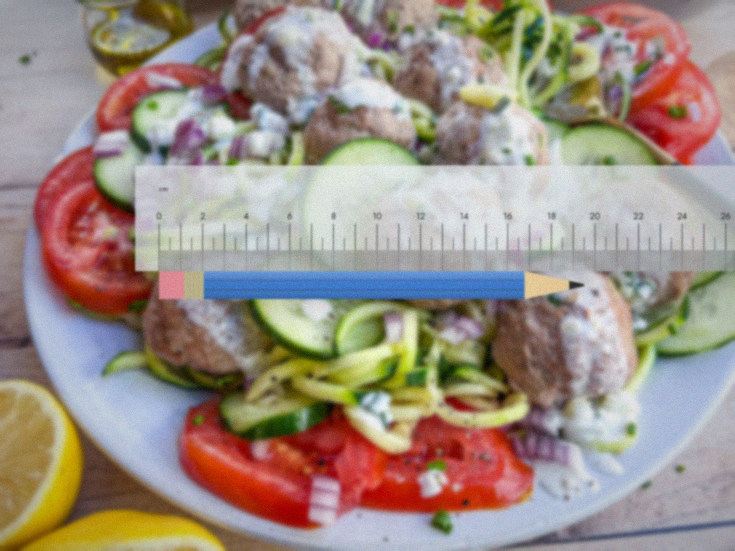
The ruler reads 19.5 cm
